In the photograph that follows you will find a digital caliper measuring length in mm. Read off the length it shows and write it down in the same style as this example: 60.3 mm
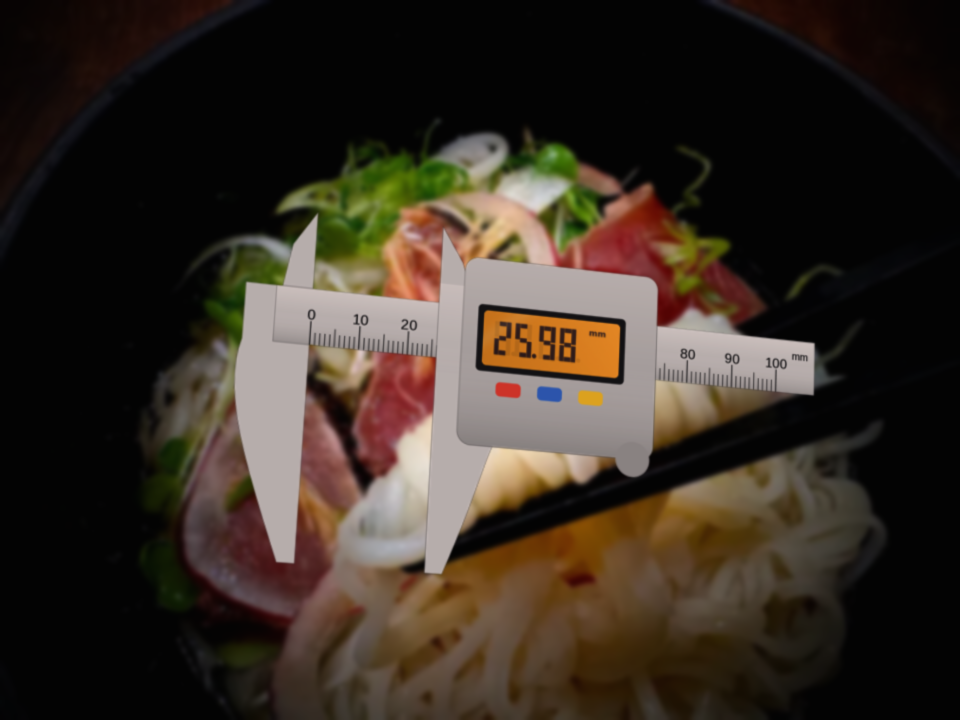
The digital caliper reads 25.98 mm
